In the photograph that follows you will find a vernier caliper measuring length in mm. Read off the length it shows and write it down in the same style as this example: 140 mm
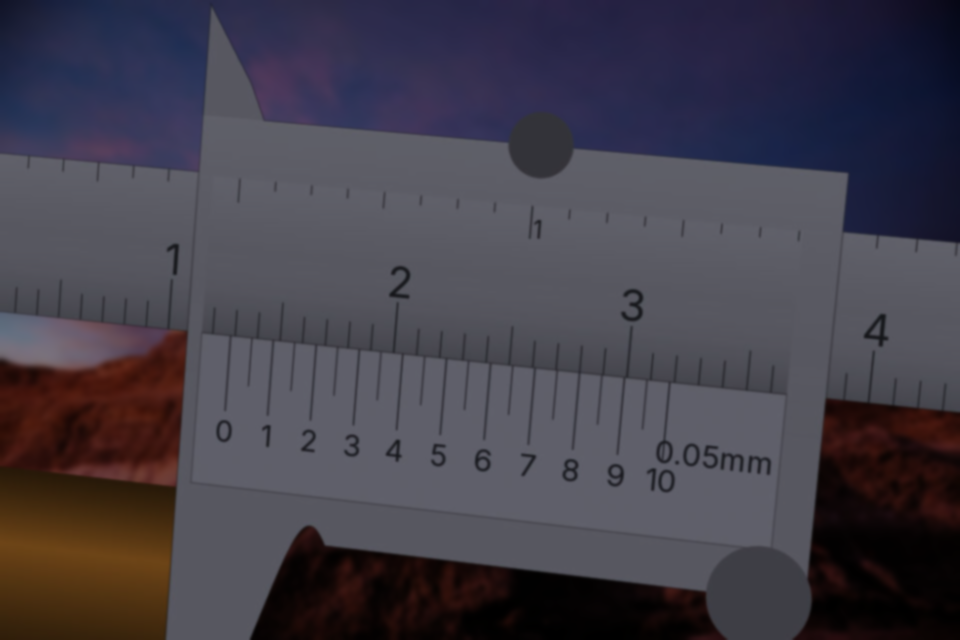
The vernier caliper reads 12.8 mm
